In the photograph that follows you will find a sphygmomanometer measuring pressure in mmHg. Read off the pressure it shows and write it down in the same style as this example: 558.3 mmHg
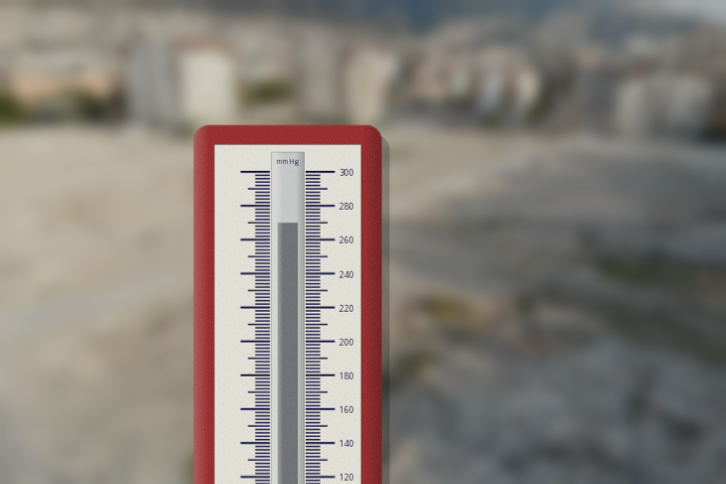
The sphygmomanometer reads 270 mmHg
